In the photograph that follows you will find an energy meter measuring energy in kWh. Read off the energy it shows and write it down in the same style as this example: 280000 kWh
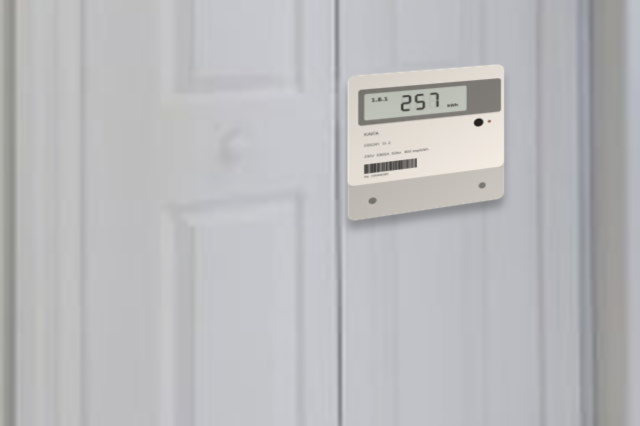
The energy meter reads 257 kWh
